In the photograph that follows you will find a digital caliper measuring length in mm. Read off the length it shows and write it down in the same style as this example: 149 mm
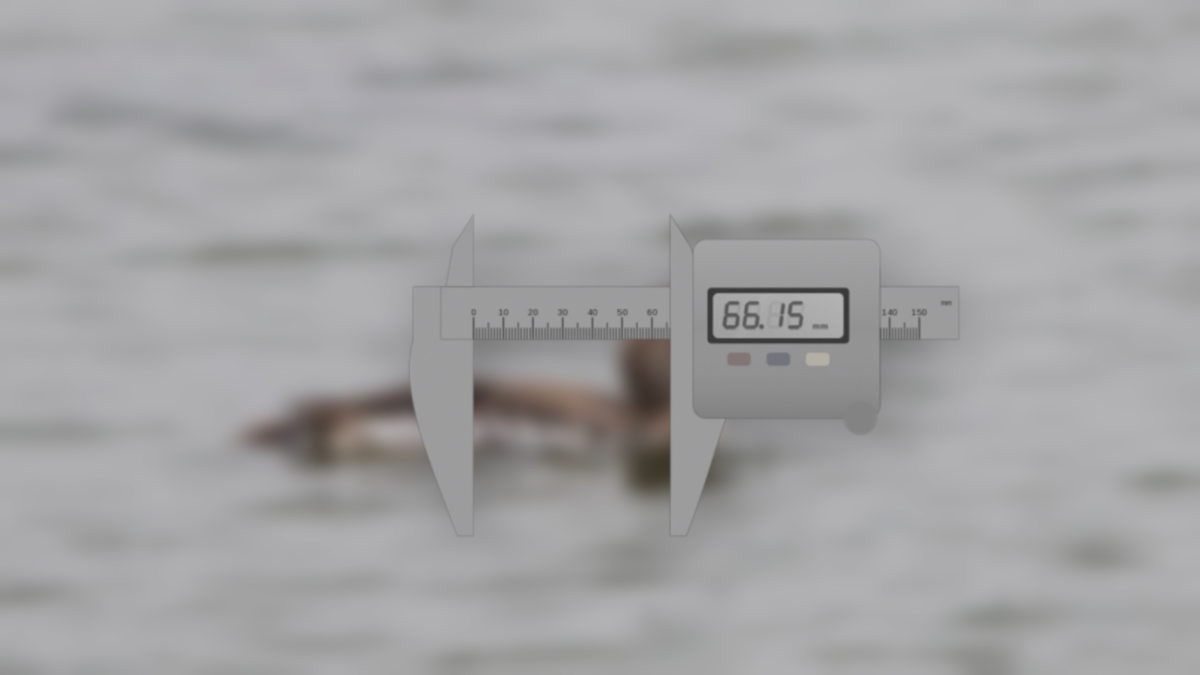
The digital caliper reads 66.15 mm
